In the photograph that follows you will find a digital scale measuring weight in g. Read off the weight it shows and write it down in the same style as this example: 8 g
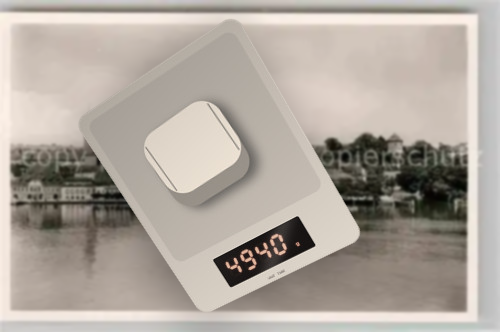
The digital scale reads 4940 g
